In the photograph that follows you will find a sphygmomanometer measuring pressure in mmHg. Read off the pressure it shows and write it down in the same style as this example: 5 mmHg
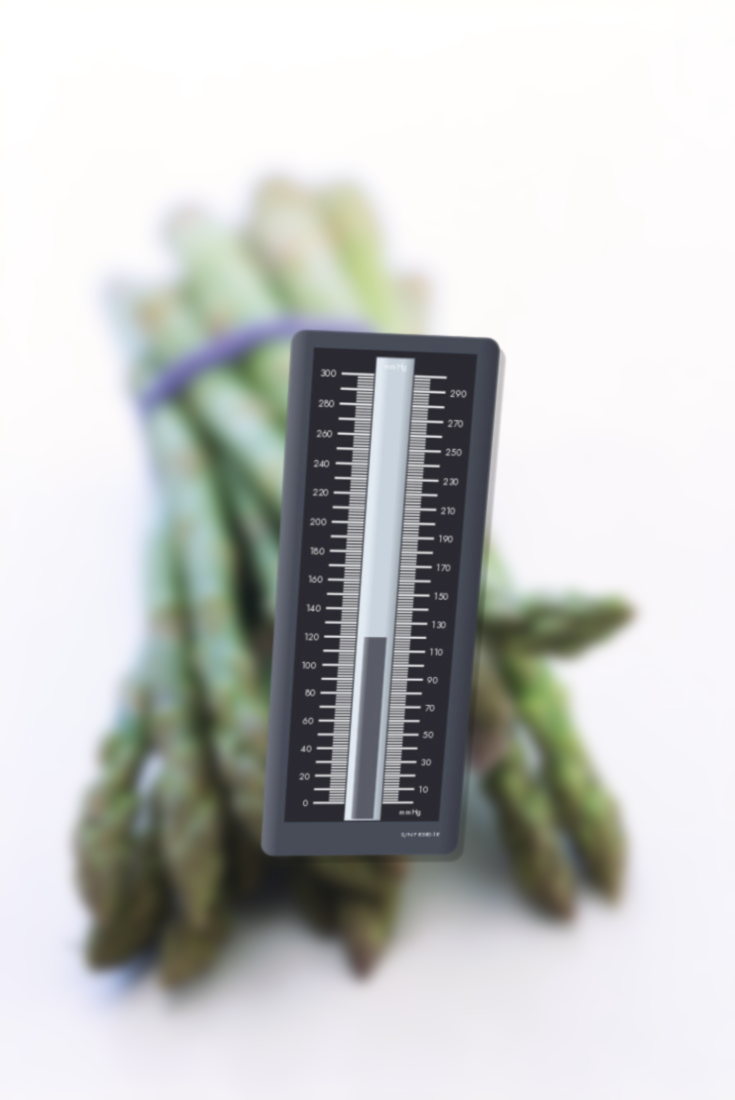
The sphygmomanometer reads 120 mmHg
